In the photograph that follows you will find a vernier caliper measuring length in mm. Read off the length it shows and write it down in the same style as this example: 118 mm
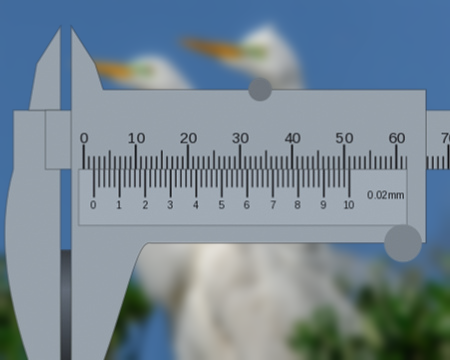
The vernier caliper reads 2.0 mm
